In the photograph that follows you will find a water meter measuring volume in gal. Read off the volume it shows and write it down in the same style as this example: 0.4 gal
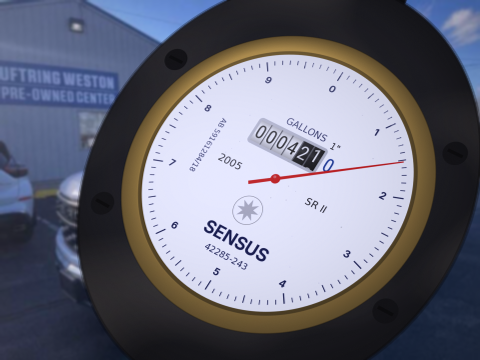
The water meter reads 4211.5 gal
